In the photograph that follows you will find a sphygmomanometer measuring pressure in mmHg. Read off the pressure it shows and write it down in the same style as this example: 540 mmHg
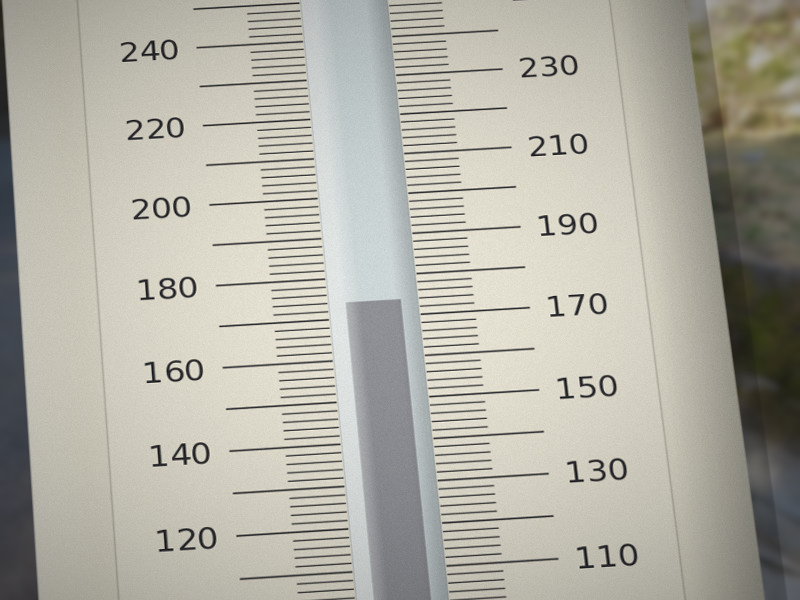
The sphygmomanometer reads 174 mmHg
